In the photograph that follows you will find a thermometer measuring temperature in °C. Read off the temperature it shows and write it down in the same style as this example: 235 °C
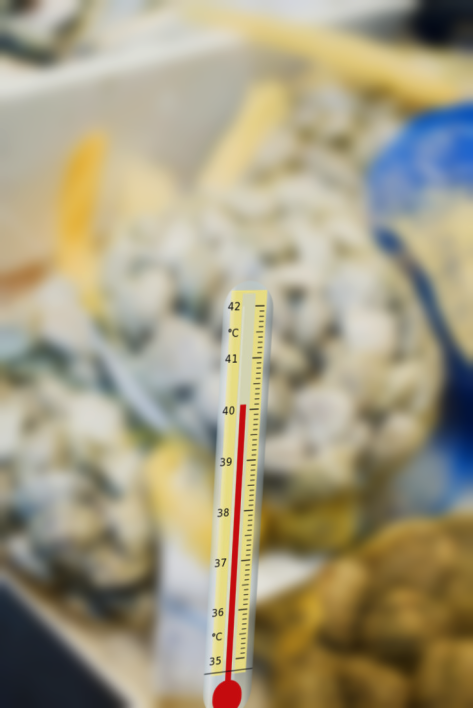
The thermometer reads 40.1 °C
